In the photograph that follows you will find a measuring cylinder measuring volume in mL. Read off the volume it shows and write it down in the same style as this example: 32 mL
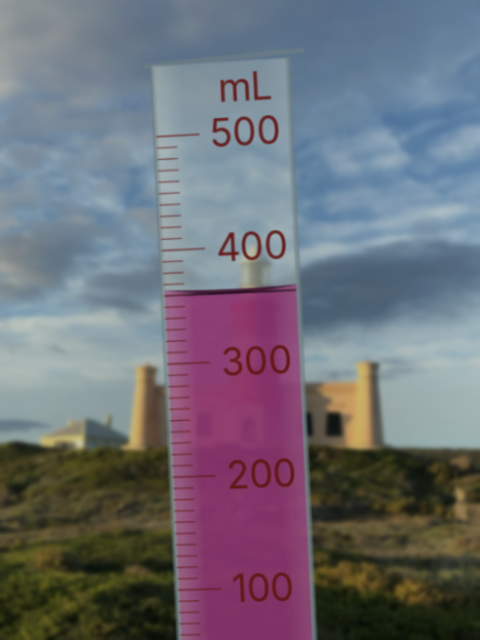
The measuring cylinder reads 360 mL
